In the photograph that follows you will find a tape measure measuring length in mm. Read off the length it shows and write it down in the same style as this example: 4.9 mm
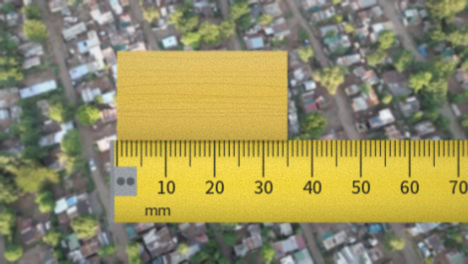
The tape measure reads 35 mm
